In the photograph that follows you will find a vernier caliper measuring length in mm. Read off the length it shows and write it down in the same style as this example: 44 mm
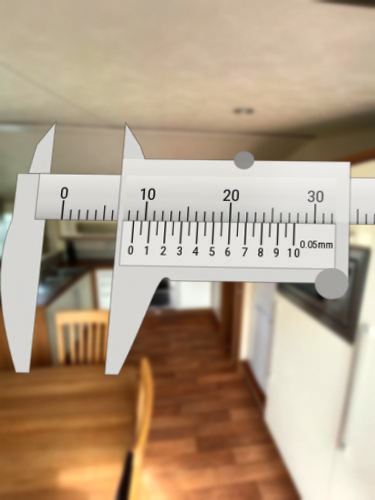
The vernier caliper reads 8.6 mm
